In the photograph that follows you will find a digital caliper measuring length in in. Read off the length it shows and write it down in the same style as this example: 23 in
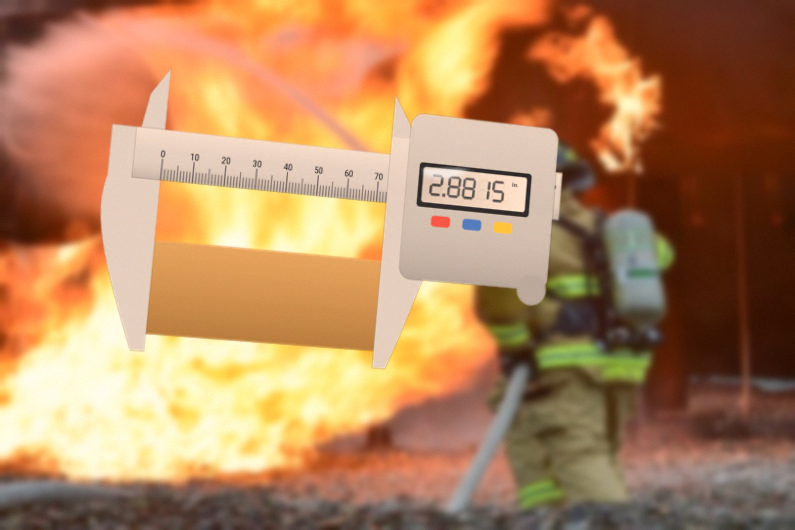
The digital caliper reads 2.8815 in
